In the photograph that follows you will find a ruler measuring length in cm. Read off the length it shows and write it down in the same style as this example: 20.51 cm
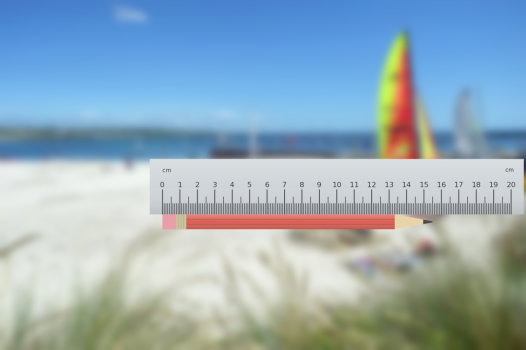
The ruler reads 15.5 cm
